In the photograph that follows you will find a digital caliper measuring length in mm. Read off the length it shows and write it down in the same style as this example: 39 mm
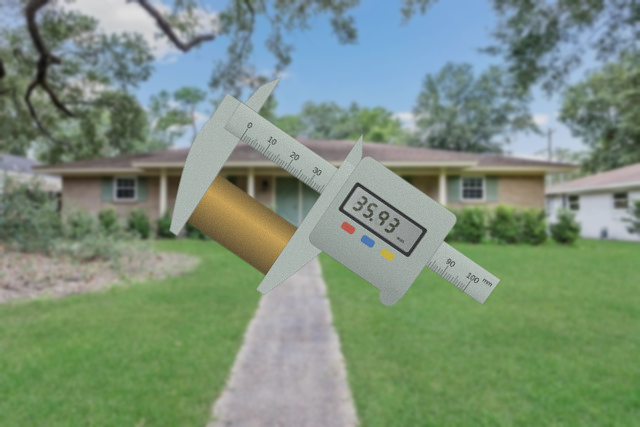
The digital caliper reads 35.93 mm
